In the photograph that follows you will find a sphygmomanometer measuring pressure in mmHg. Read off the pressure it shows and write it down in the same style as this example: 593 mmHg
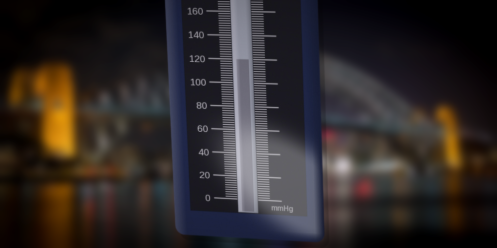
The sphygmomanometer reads 120 mmHg
